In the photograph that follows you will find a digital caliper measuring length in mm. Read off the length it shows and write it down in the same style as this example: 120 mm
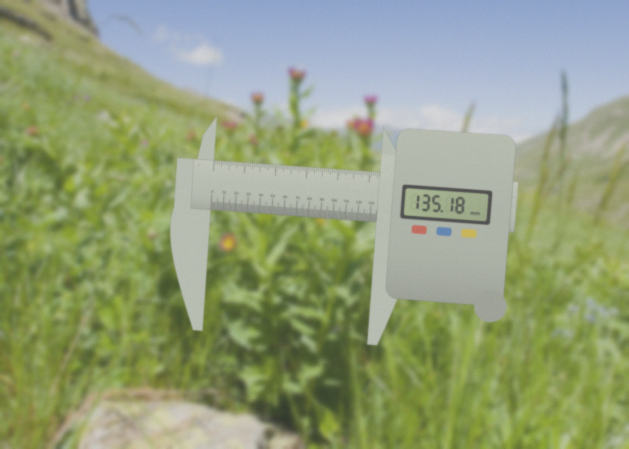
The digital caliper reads 135.18 mm
